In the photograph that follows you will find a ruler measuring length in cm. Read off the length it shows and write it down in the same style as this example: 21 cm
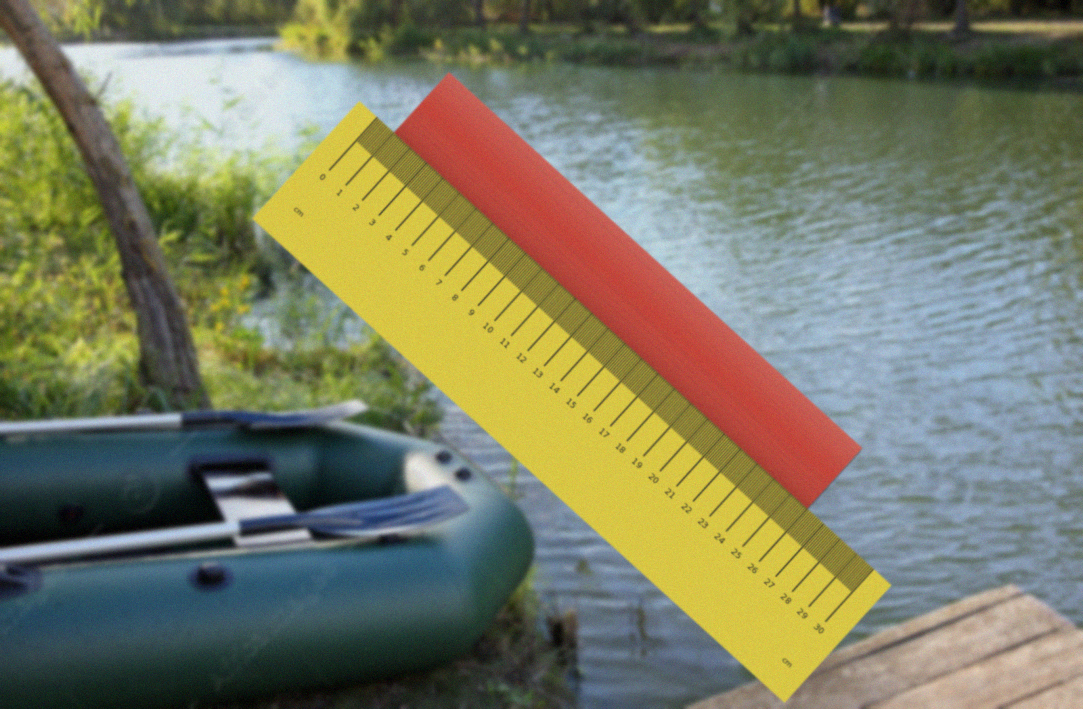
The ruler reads 25 cm
